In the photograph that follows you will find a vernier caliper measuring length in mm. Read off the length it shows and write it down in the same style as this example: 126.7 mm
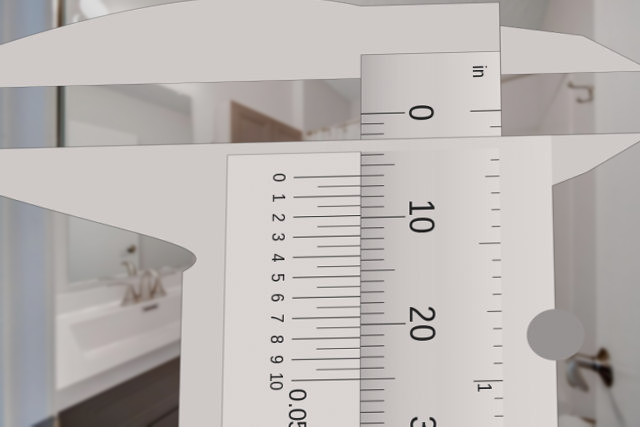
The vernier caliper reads 6.0 mm
